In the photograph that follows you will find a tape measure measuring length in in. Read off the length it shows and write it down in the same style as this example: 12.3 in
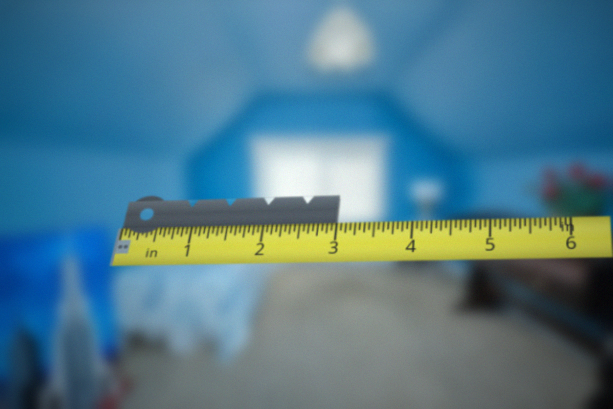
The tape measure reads 3 in
